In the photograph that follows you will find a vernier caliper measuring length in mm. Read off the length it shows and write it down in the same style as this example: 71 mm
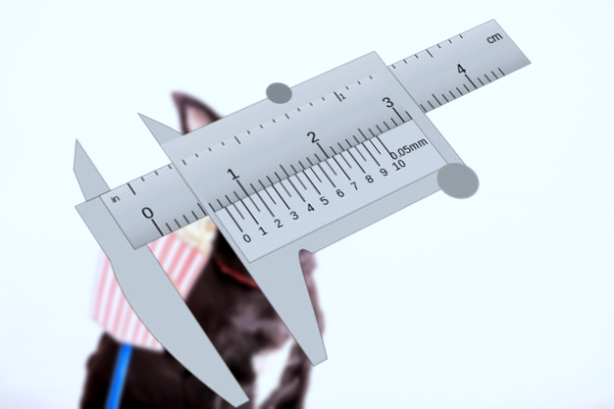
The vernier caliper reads 7.2 mm
